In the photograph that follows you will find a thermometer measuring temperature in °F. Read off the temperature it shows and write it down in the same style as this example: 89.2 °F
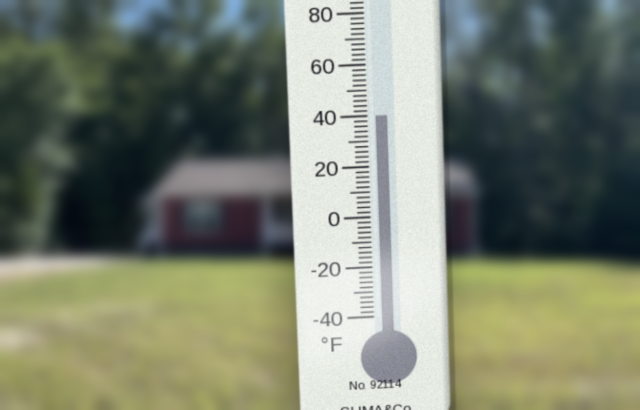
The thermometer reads 40 °F
